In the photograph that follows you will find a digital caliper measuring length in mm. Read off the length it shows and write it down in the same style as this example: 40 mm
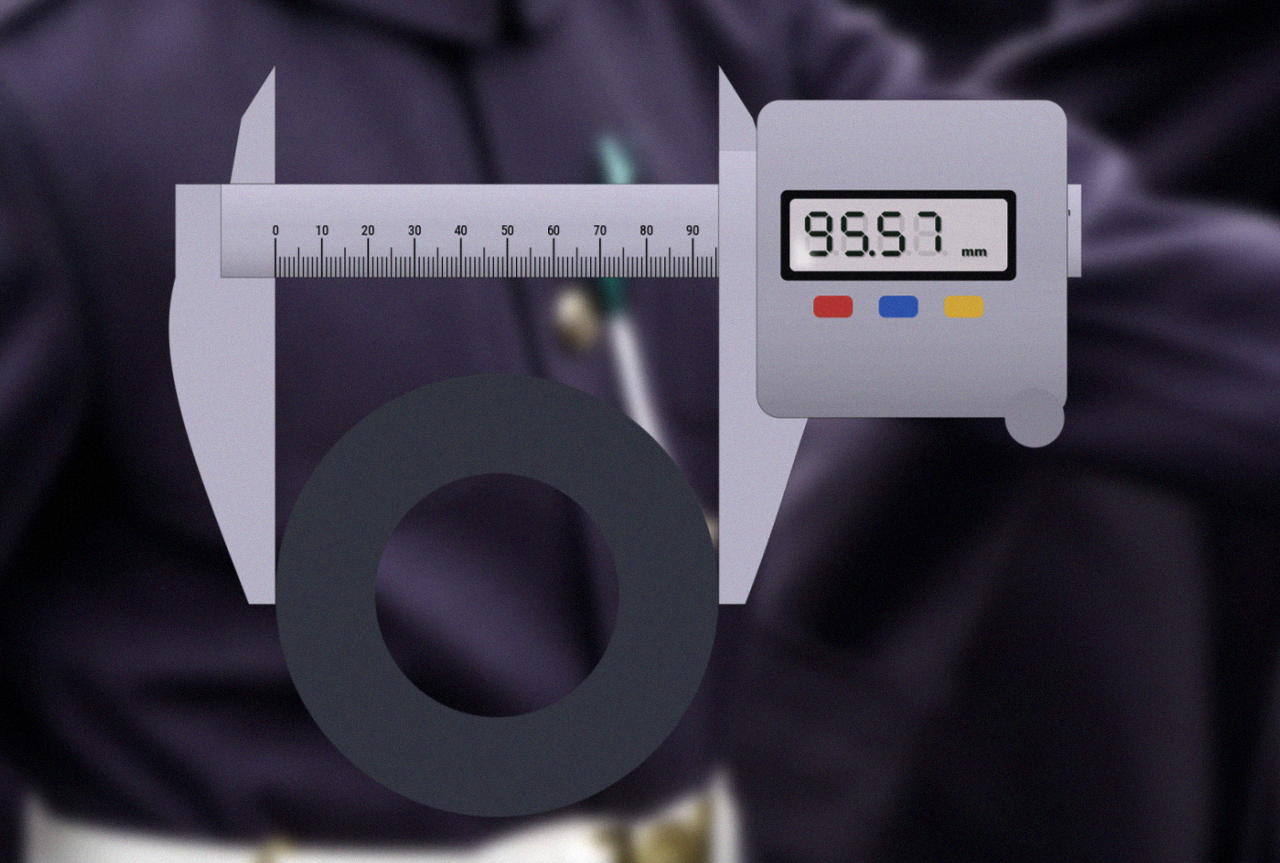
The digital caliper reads 95.57 mm
